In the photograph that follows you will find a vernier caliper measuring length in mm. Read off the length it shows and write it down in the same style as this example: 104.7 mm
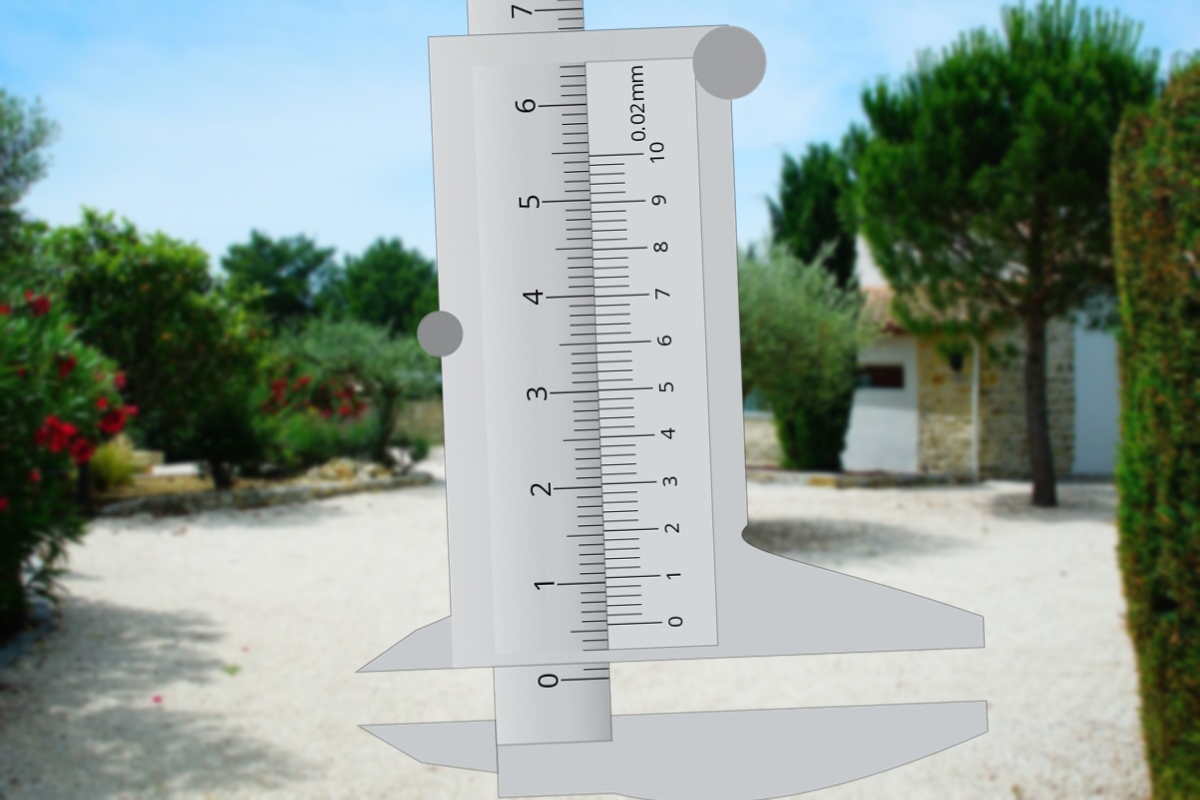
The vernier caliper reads 5.6 mm
